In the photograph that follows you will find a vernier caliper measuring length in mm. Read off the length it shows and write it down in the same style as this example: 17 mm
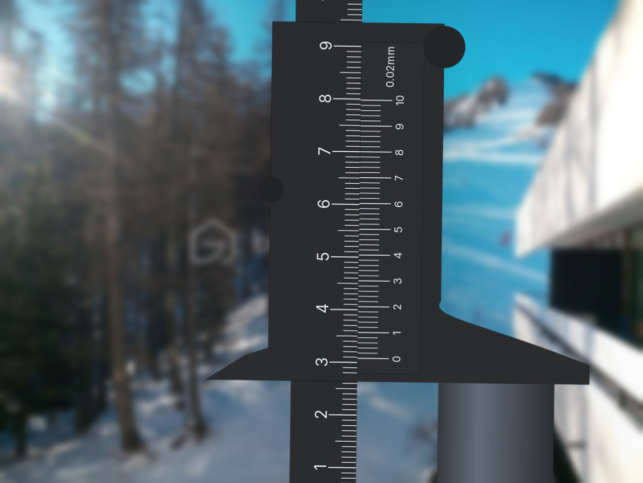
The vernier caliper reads 30.8 mm
